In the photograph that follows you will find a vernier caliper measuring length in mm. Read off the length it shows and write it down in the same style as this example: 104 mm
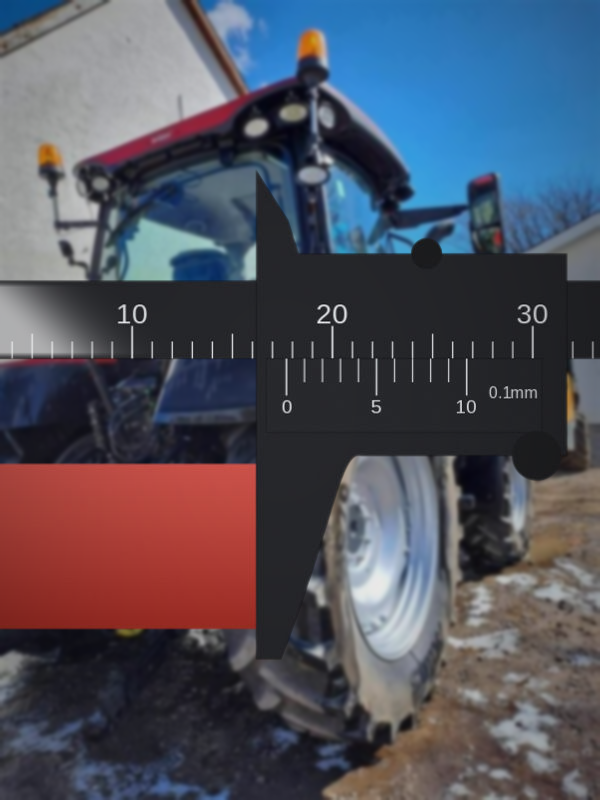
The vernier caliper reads 17.7 mm
